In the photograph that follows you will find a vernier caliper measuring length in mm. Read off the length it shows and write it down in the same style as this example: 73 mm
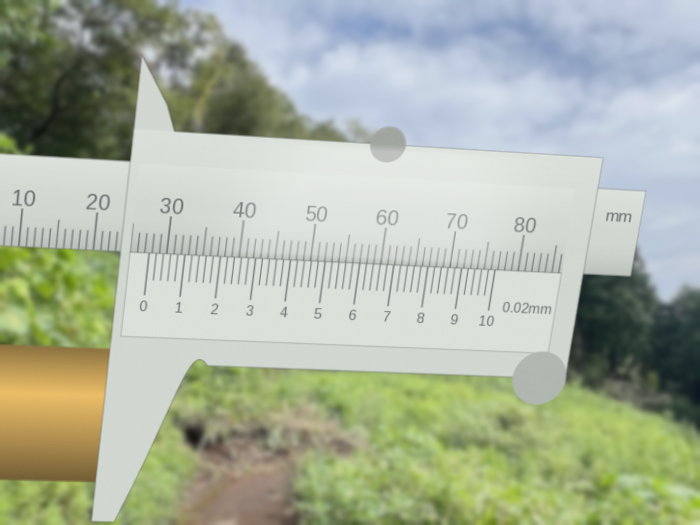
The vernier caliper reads 27.6 mm
